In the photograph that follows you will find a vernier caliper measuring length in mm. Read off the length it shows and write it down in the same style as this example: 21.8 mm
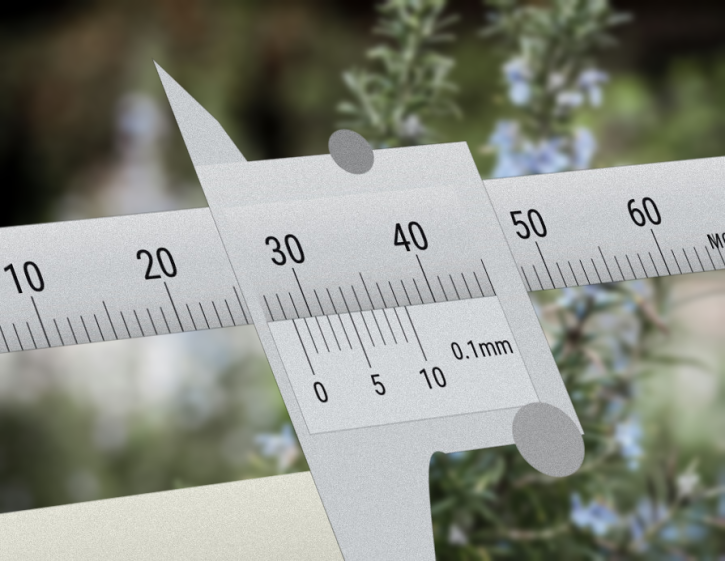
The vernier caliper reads 28.5 mm
